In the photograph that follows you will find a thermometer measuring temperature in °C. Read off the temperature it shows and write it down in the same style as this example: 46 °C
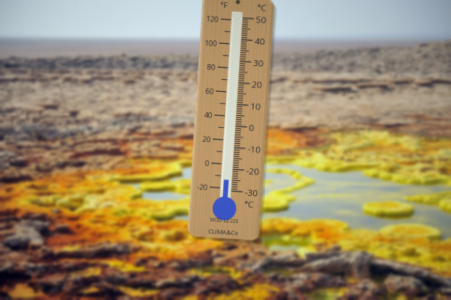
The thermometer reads -25 °C
